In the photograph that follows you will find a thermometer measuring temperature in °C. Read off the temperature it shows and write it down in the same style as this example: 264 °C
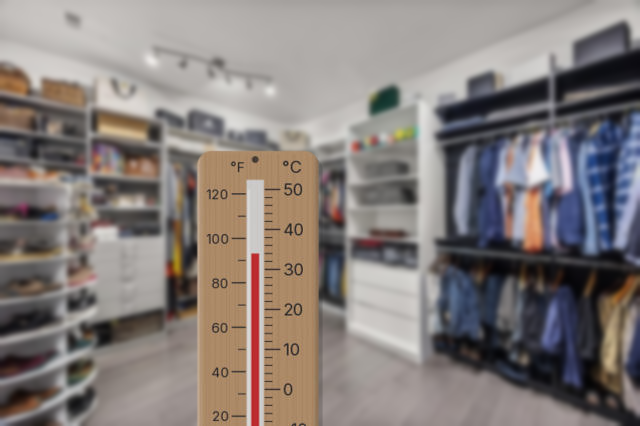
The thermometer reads 34 °C
